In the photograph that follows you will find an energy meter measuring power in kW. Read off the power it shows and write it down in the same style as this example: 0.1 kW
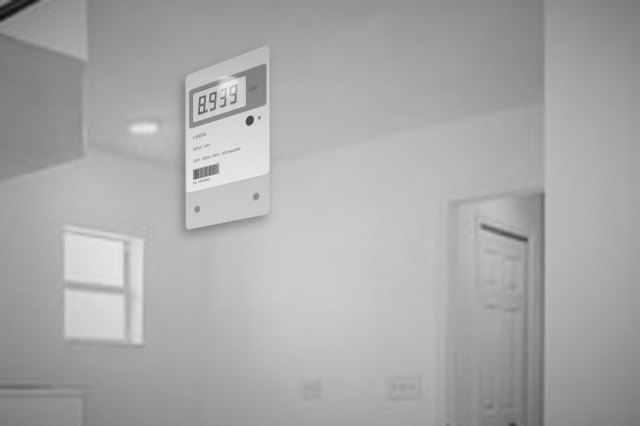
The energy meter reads 8.939 kW
